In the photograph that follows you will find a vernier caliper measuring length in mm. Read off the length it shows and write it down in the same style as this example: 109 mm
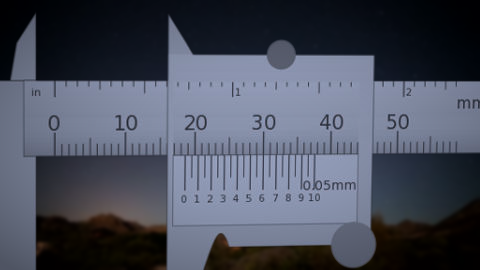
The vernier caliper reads 18.6 mm
